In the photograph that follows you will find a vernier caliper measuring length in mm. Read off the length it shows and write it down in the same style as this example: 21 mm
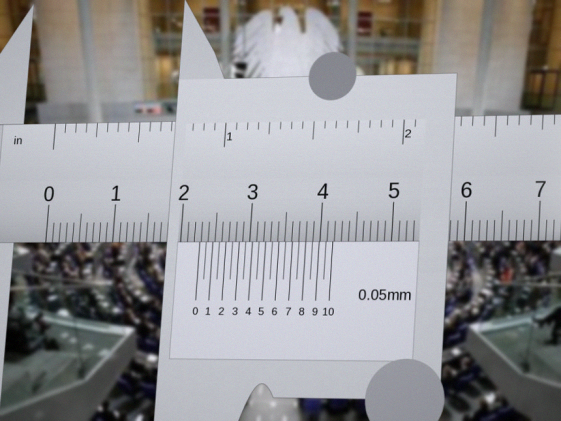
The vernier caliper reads 22.8 mm
